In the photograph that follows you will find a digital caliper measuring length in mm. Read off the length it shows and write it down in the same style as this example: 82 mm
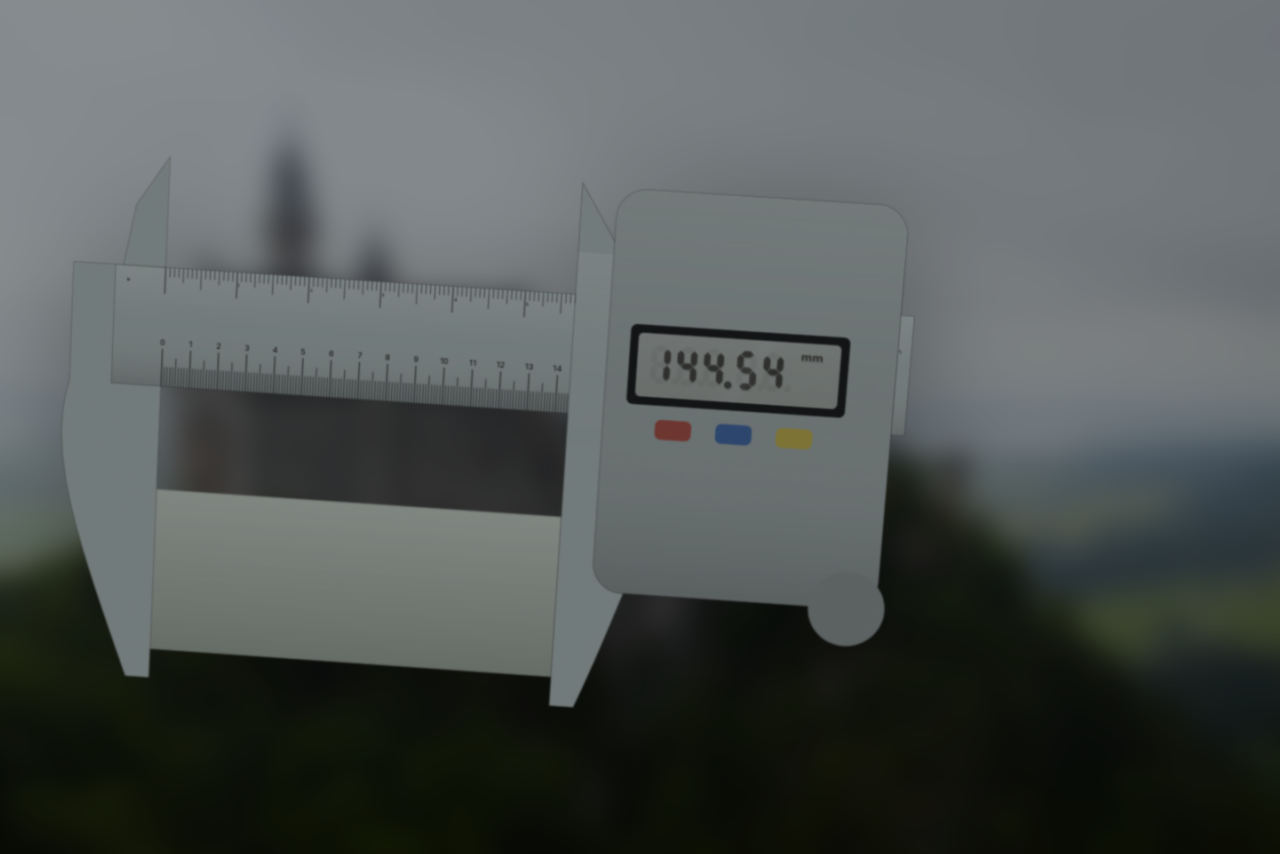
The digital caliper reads 144.54 mm
